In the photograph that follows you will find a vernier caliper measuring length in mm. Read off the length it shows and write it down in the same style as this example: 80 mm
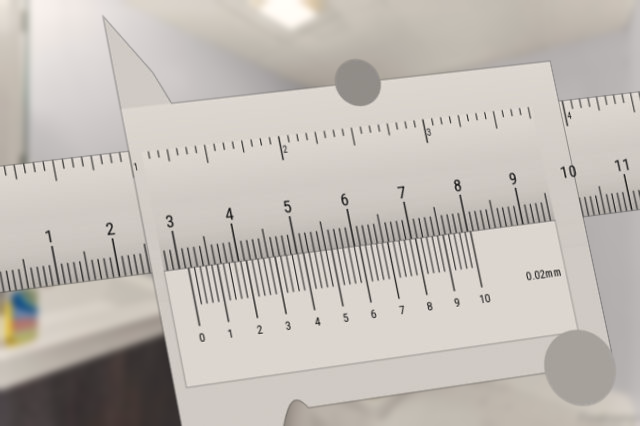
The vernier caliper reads 31.5 mm
